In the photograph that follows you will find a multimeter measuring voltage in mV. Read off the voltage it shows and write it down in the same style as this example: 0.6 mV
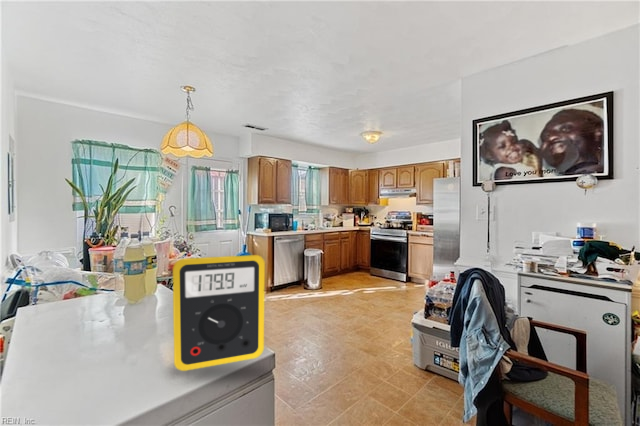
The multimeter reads 179.9 mV
